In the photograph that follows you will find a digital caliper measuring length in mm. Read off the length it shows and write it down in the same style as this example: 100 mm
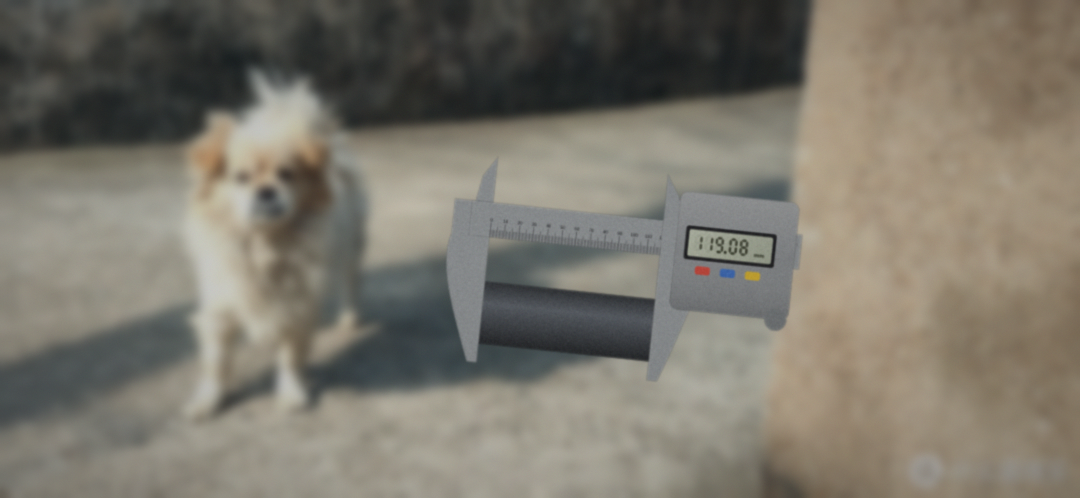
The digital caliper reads 119.08 mm
